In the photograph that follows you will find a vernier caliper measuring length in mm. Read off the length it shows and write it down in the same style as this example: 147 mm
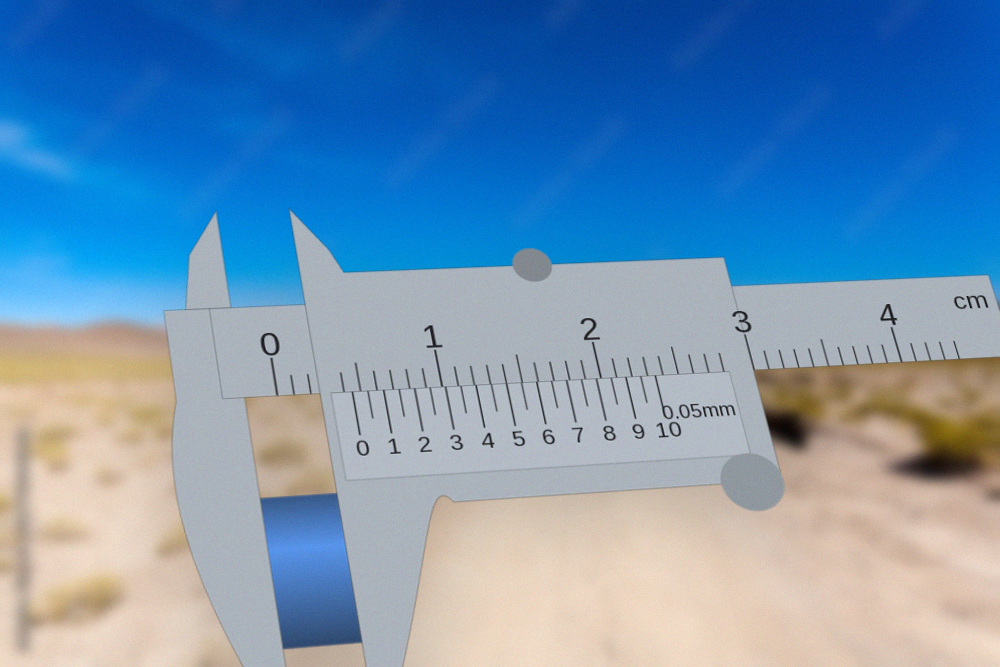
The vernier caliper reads 4.5 mm
